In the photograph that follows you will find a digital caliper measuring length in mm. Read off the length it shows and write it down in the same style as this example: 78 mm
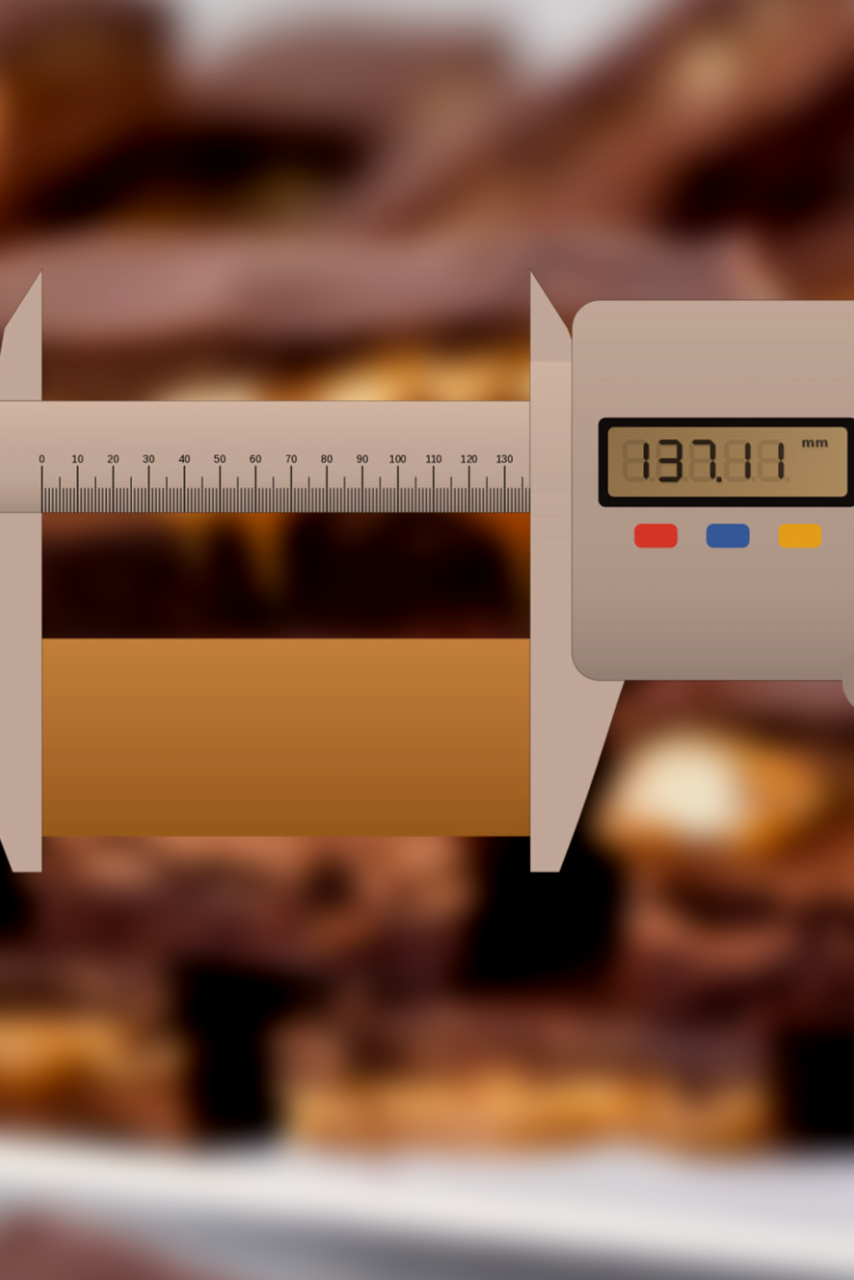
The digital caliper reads 137.11 mm
